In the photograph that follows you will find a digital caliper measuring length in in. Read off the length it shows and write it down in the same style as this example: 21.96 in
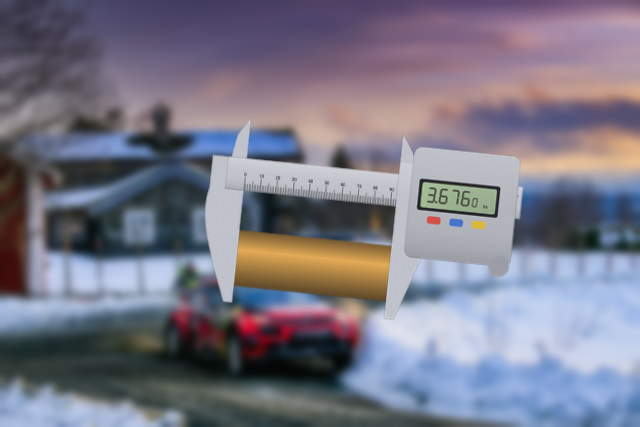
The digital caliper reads 3.6760 in
